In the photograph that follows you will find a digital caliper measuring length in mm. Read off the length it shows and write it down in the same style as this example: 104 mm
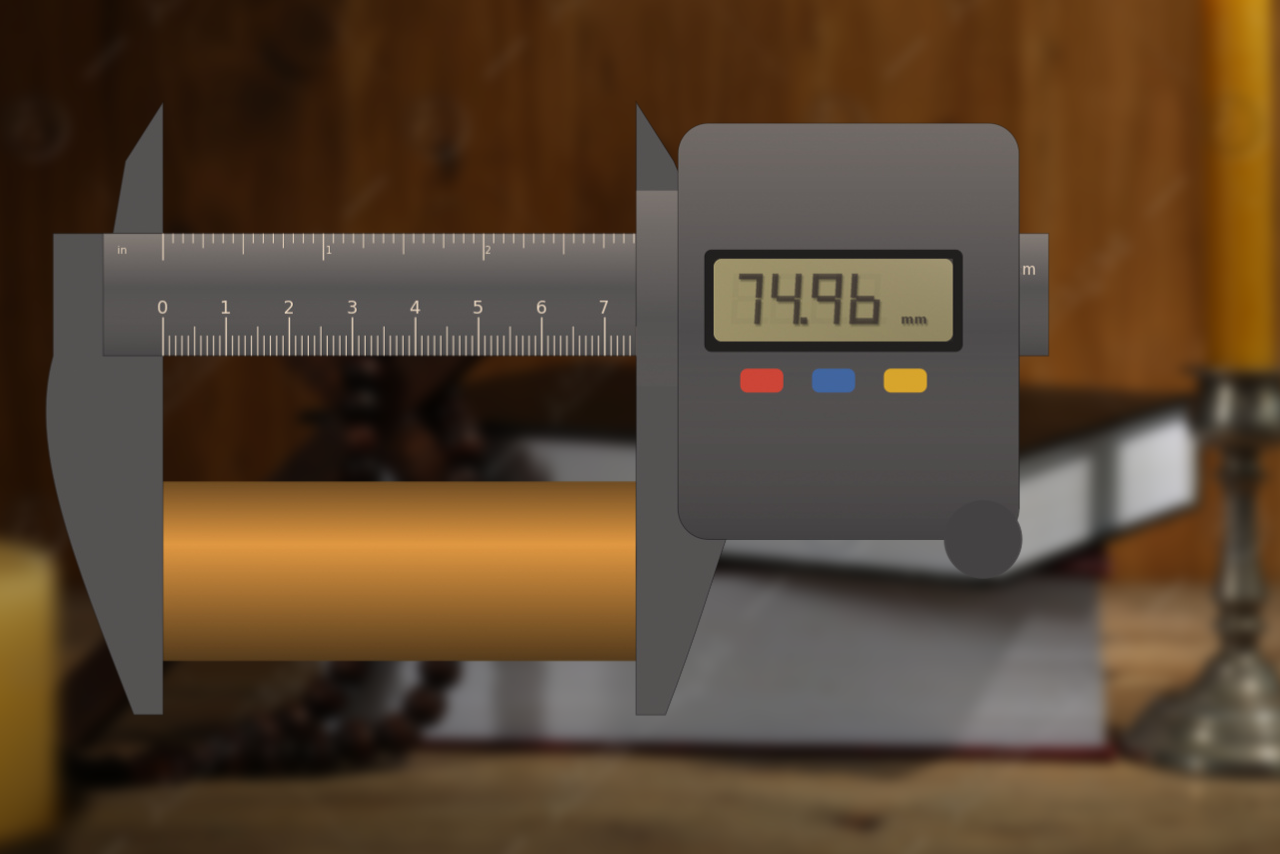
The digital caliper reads 74.96 mm
